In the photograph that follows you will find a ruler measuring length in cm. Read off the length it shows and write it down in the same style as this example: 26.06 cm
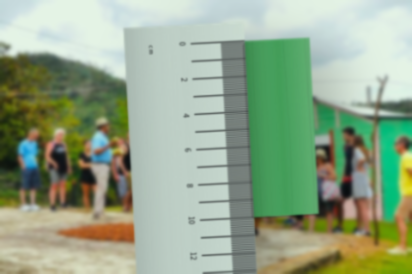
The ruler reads 10 cm
